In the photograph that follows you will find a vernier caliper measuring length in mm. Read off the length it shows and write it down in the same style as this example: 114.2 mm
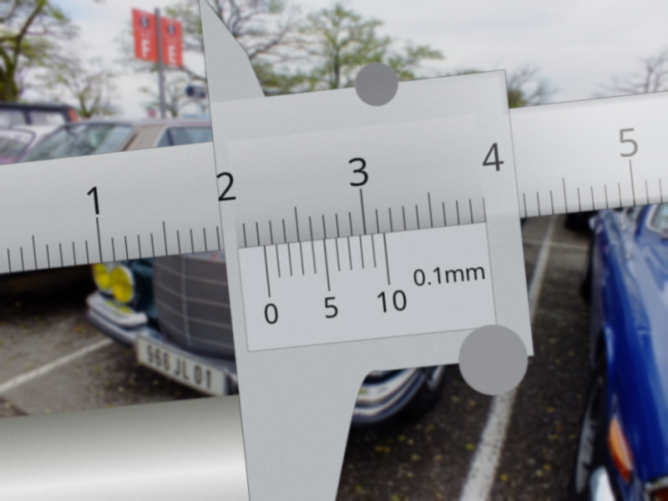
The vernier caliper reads 22.4 mm
